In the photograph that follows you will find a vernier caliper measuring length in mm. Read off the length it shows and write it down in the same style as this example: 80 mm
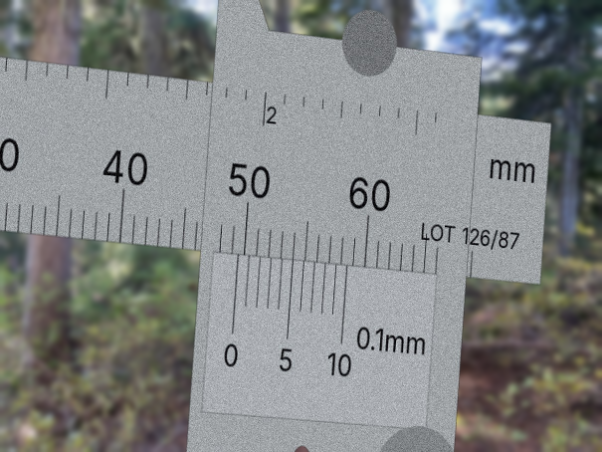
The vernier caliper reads 49.5 mm
